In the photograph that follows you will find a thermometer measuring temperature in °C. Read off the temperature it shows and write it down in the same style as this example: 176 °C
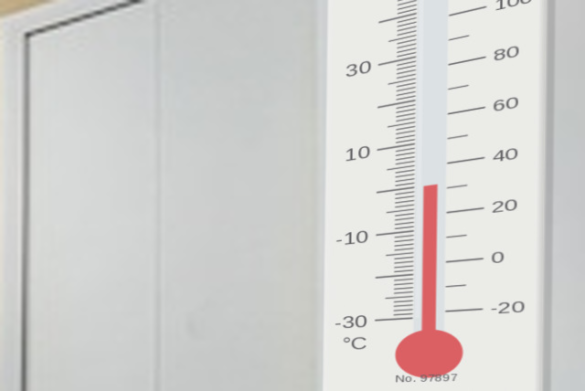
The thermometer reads 0 °C
